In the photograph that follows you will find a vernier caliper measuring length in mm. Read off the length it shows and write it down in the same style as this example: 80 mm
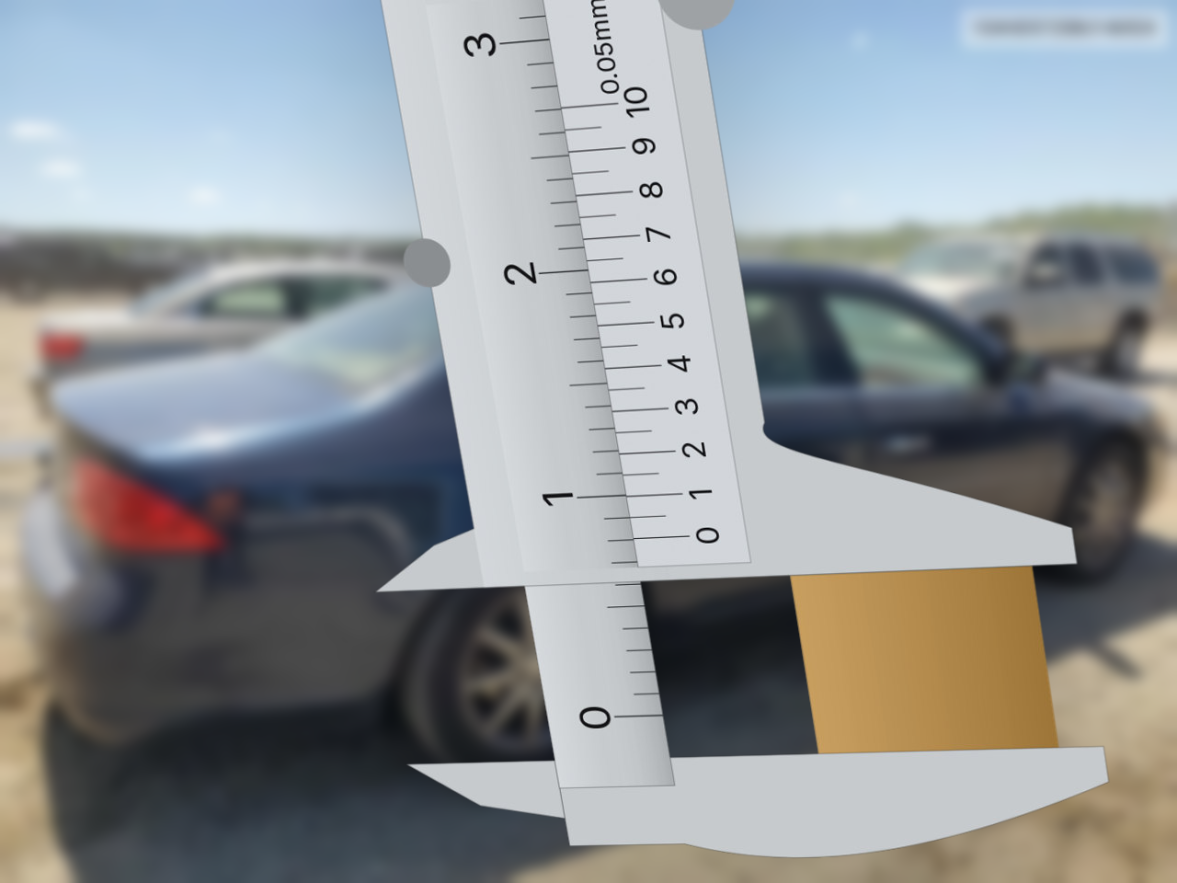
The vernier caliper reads 8.05 mm
